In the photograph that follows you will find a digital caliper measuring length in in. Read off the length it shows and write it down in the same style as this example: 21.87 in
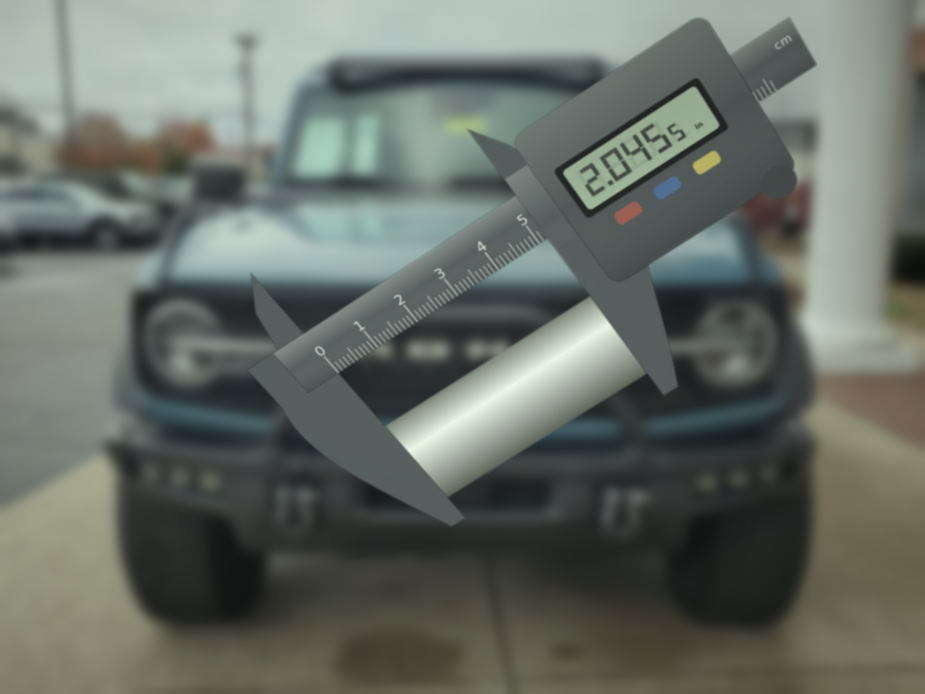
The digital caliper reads 2.0455 in
